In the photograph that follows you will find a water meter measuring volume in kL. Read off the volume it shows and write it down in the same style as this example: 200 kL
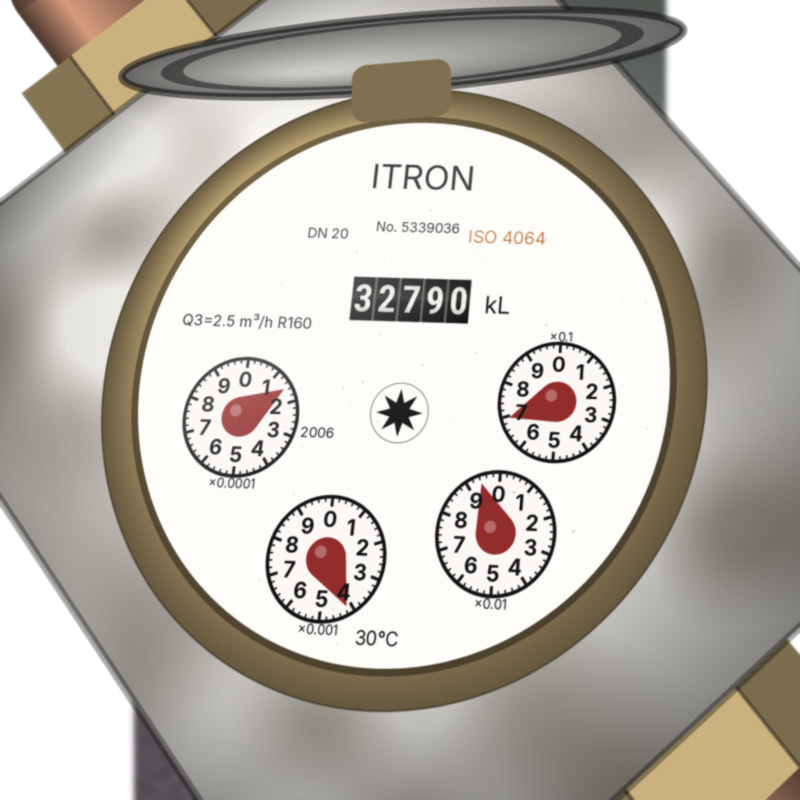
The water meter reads 32790.6941 kL
